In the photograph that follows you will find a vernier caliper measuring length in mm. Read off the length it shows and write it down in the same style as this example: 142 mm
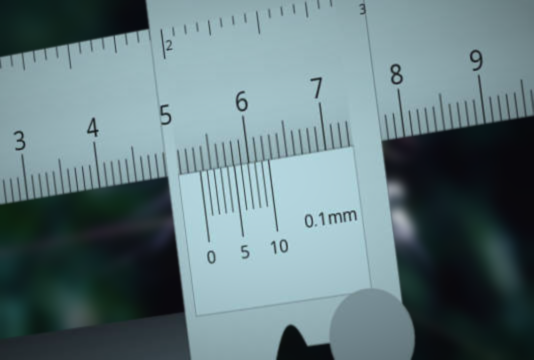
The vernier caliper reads 53.6 mm
